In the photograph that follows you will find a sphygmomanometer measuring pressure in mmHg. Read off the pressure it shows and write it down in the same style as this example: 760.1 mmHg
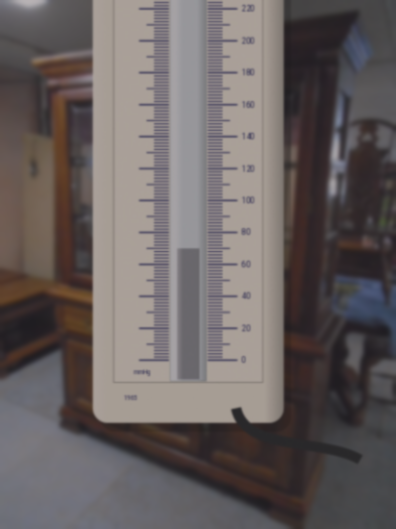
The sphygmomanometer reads 70 mmHg
